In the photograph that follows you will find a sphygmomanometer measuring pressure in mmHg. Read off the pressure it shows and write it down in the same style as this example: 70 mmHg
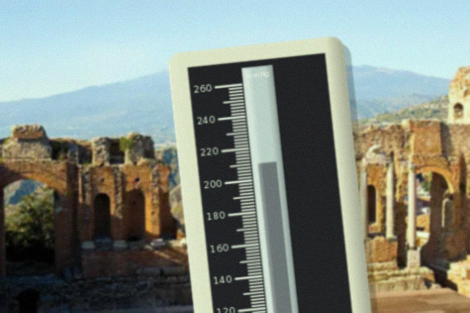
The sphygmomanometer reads 210 mmHg
